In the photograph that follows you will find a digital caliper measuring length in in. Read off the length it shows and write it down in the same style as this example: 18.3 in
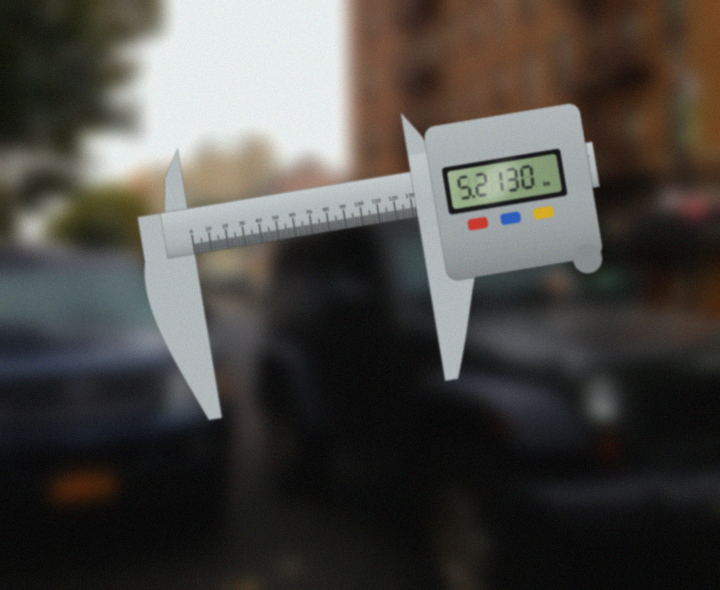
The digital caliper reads 5.2130 in
